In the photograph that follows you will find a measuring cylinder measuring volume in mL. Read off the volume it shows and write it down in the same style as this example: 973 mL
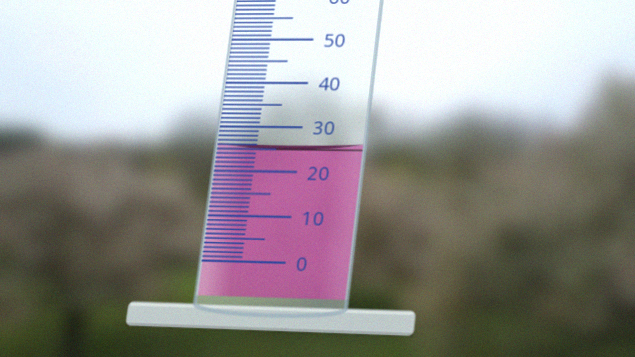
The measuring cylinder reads 25 mL
